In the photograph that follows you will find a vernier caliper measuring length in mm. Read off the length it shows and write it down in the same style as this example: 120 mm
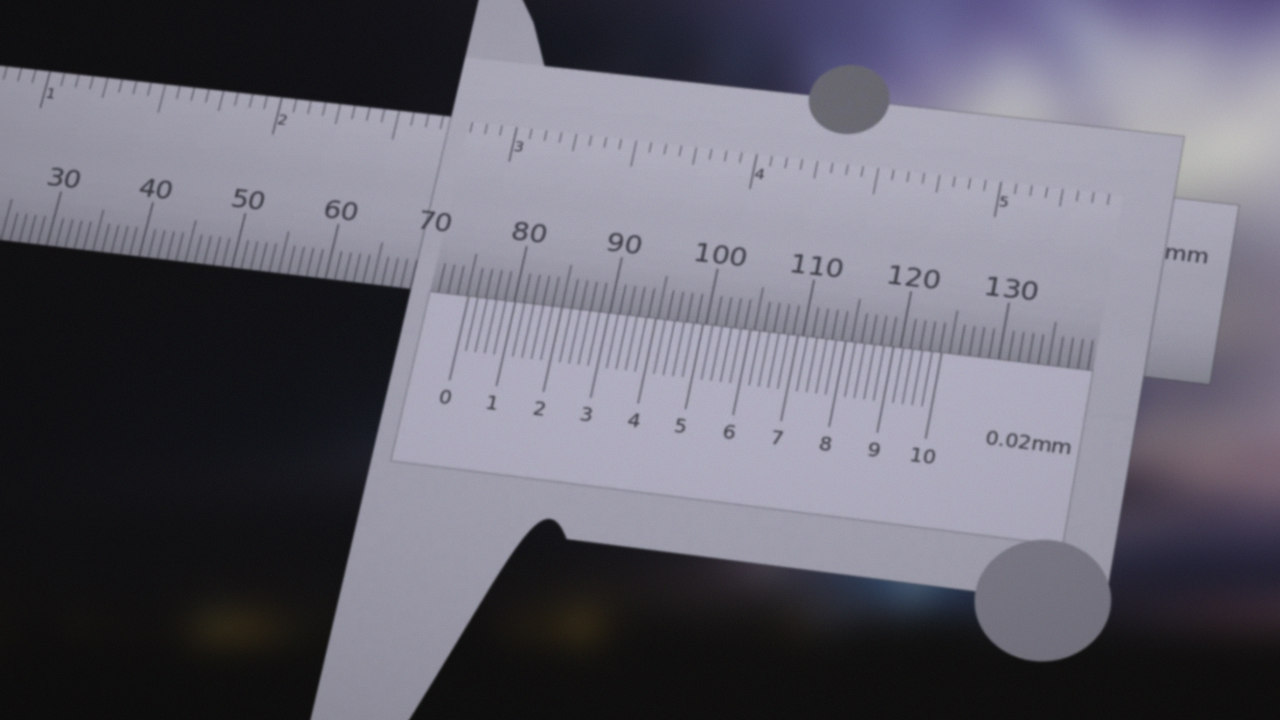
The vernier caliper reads 75.2 mm
